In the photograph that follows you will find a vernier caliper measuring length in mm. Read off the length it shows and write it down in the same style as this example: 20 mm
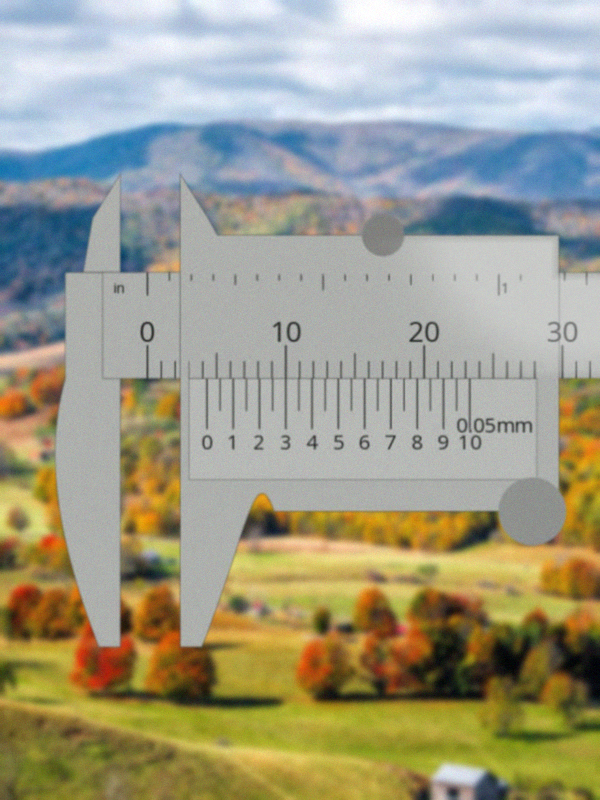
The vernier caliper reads 4.3 mm
